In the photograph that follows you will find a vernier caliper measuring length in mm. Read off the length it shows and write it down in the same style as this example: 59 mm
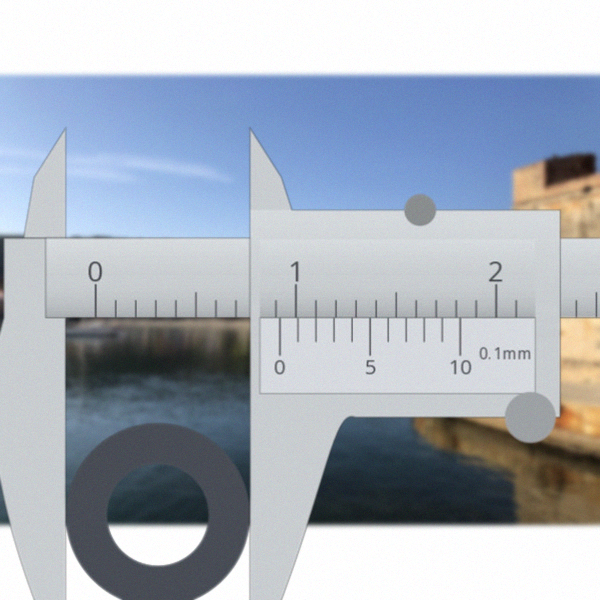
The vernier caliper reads 9.2 mm
